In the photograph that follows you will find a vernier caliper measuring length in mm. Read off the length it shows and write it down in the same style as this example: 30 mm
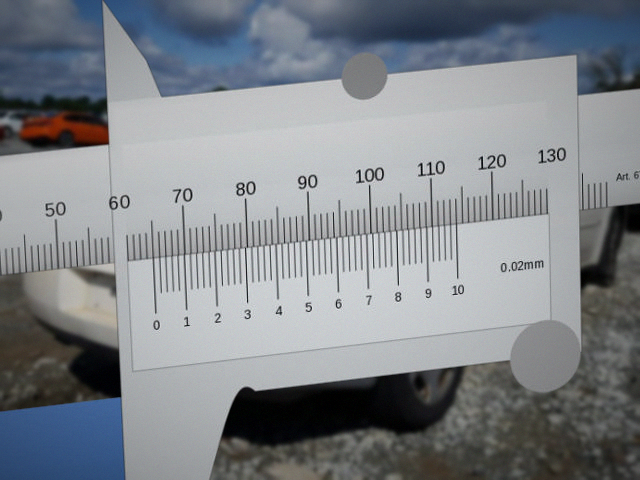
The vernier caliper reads 65.0 mm
